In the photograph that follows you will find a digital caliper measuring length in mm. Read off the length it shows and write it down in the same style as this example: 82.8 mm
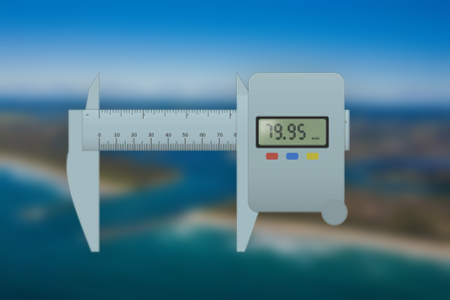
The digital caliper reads 79.95 mm
